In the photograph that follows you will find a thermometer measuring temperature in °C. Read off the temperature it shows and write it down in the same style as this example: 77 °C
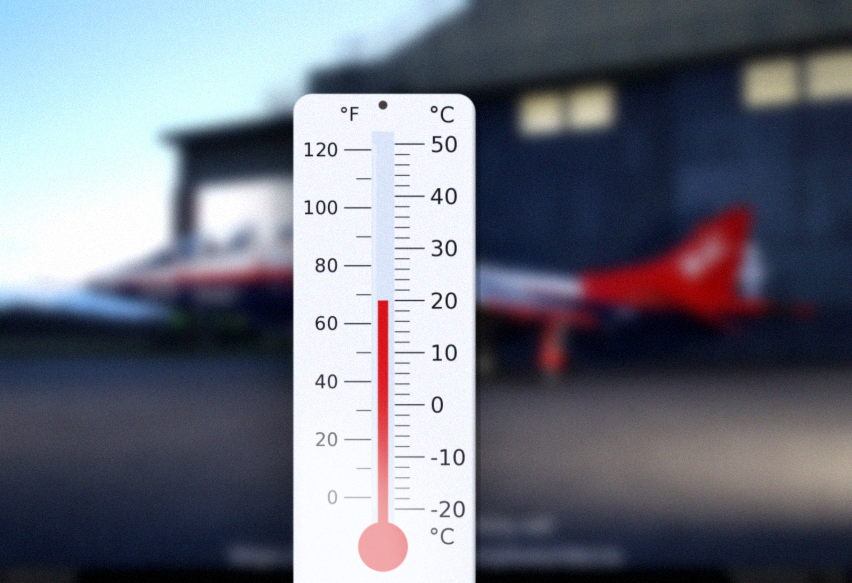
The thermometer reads 20 °C
